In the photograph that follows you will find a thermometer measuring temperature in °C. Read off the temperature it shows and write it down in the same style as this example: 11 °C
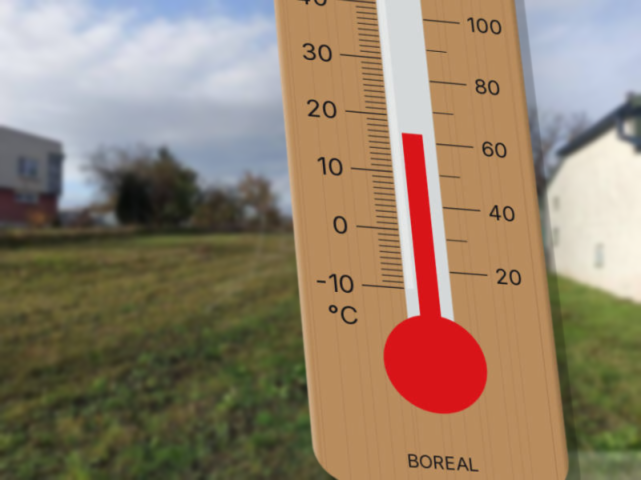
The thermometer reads 17 °C
